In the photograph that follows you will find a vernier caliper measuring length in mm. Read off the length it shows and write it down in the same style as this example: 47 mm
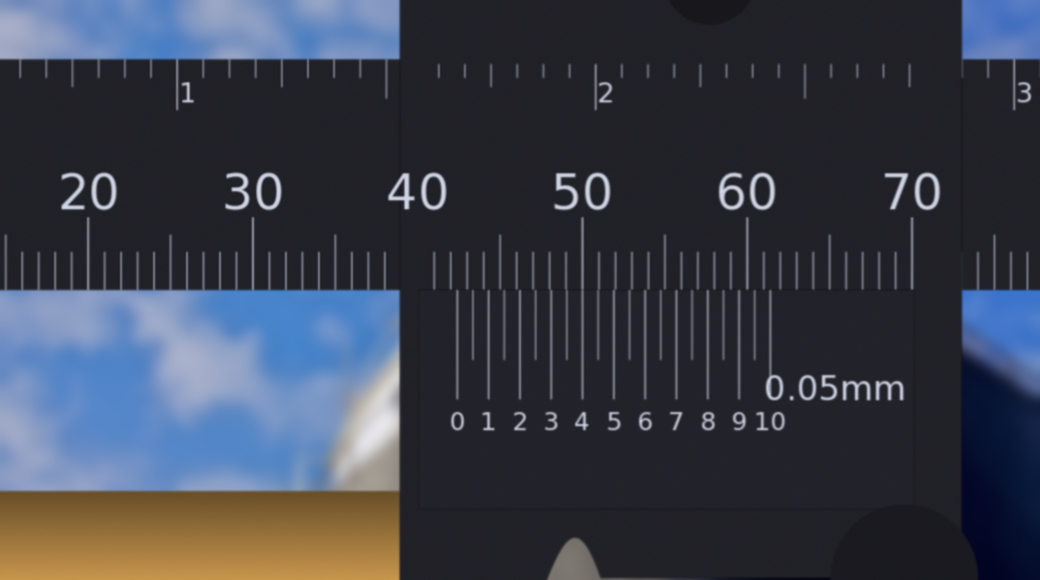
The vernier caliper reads 42.4 mm
